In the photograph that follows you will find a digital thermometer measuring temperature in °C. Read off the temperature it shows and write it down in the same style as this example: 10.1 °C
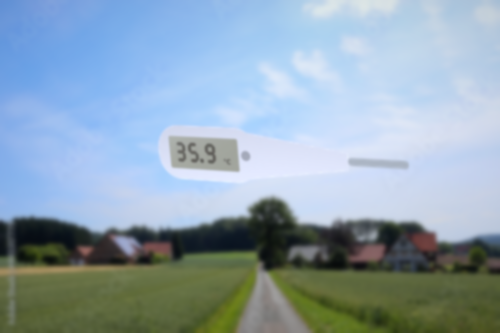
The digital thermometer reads 35.9 °C
